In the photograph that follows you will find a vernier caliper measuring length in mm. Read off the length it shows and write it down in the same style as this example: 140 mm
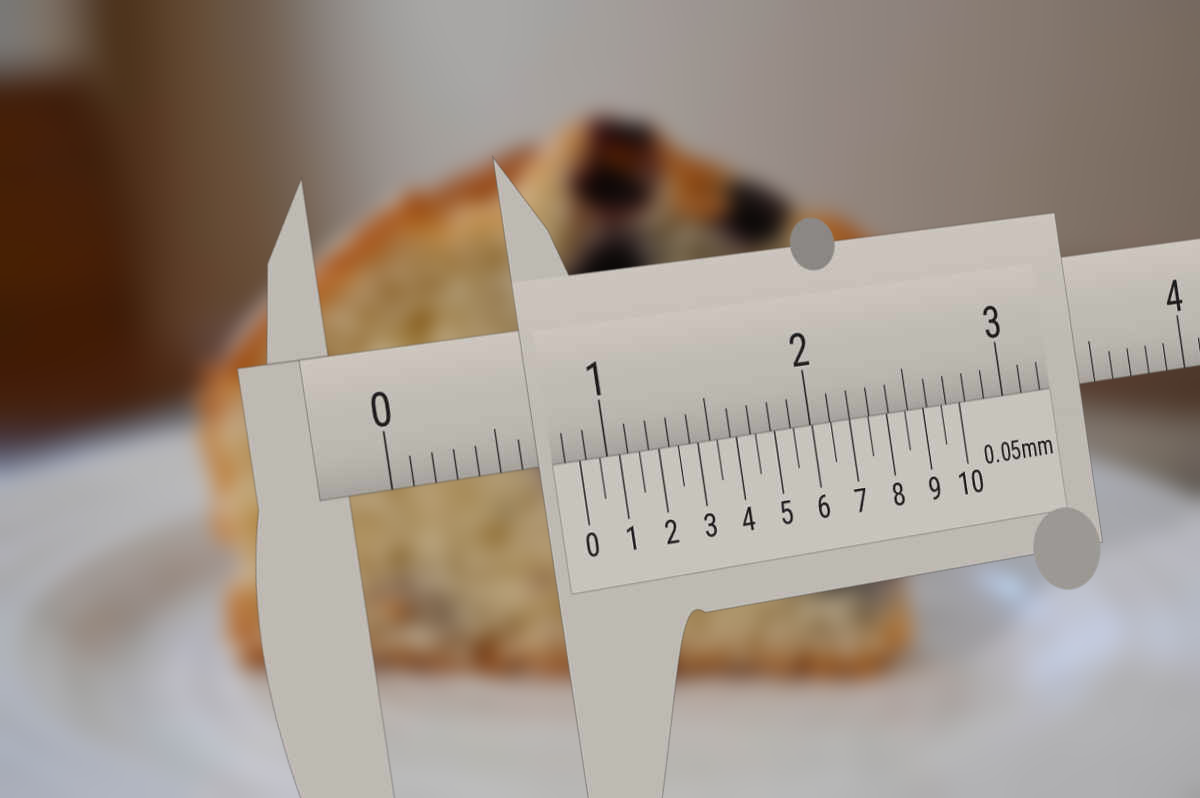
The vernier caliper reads 8.7 mm
